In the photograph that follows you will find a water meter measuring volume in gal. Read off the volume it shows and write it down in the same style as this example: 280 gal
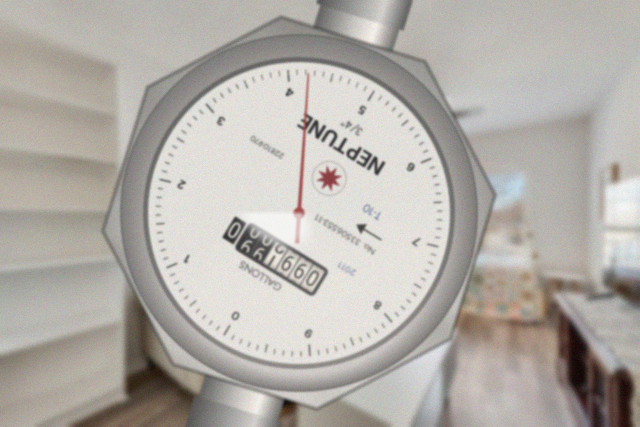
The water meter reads 991994.2 gal
